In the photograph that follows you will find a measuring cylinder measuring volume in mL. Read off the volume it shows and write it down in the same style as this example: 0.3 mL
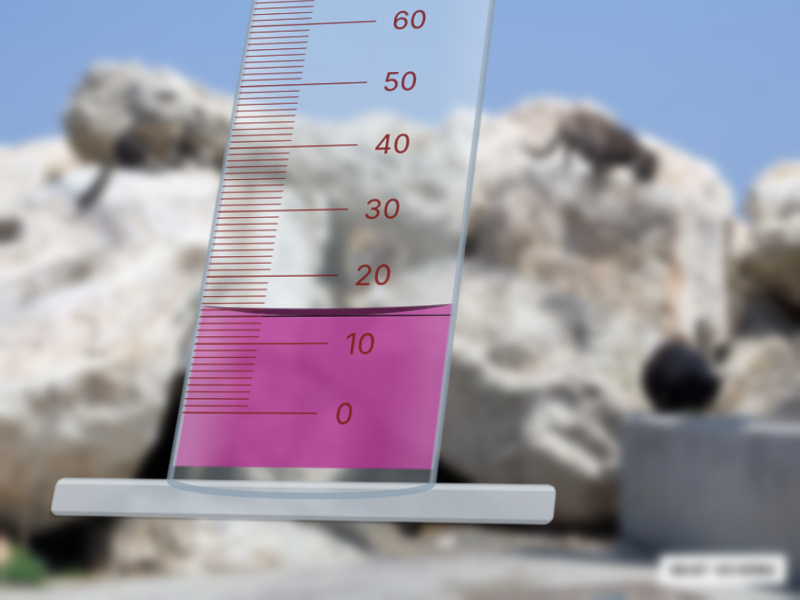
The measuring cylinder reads 14 mL
